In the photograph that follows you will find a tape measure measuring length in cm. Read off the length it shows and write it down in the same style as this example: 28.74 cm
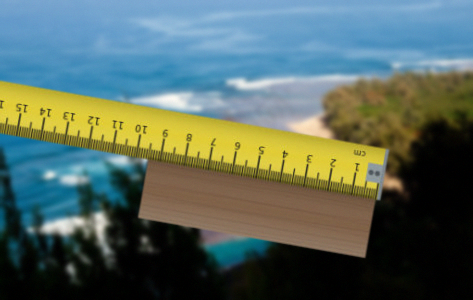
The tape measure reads 9.5 cm
